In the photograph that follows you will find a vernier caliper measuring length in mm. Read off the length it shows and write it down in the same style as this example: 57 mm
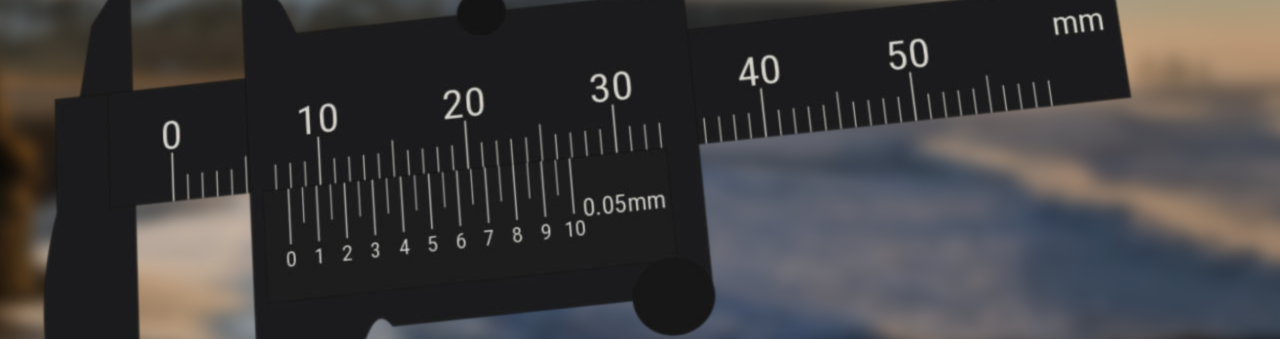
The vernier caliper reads 7.8 mm
